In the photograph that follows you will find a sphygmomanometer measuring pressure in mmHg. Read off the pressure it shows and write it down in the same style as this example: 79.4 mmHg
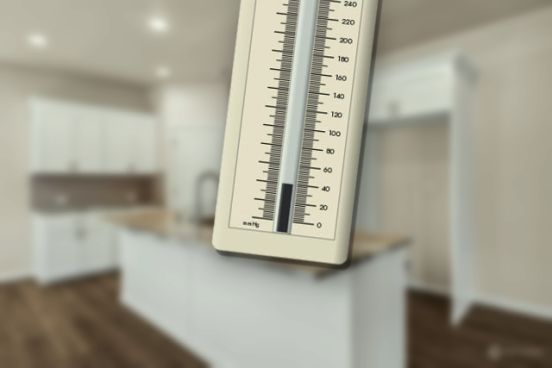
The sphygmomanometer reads 40 mmHg
